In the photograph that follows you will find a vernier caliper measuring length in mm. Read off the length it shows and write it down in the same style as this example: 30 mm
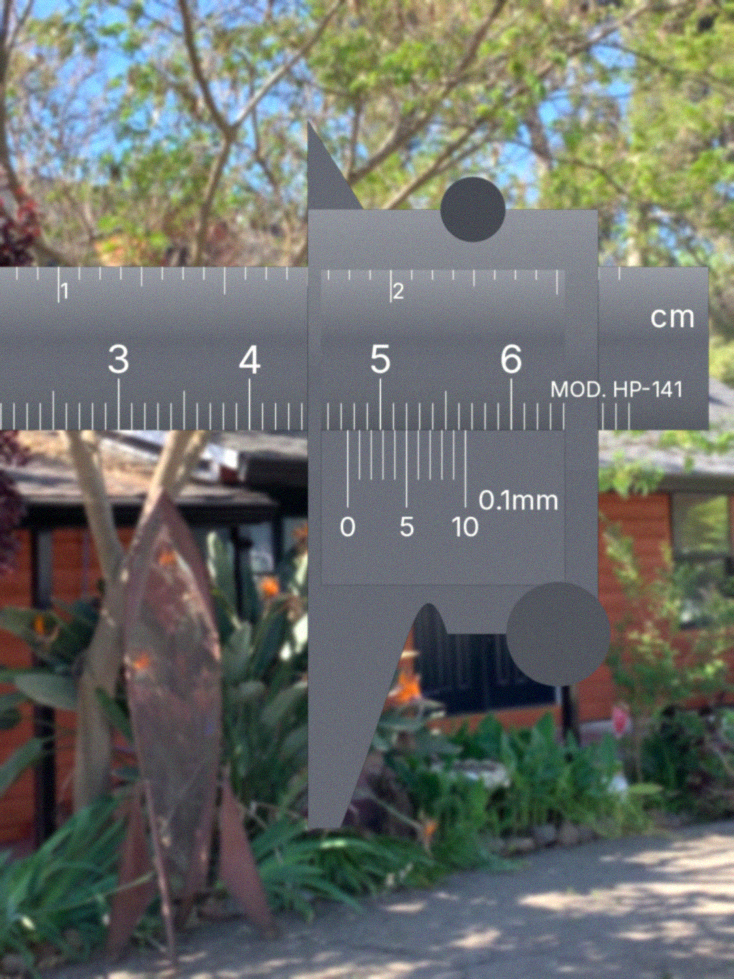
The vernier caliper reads 47.5 mm
